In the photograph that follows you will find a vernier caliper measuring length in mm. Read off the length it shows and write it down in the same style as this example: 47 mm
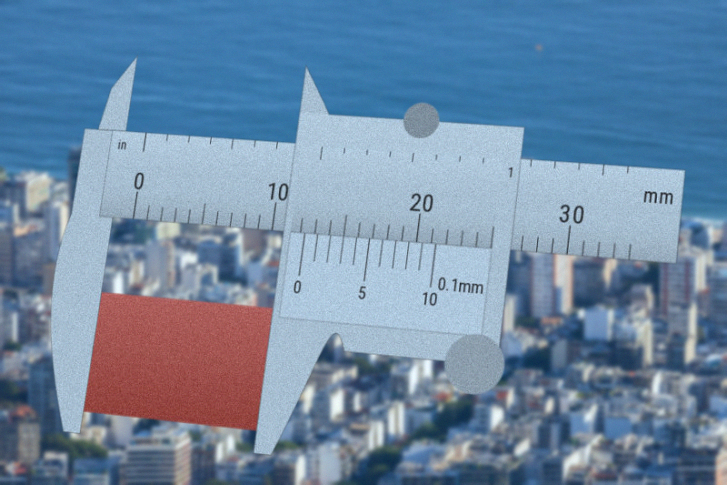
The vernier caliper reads 12.3 mm
